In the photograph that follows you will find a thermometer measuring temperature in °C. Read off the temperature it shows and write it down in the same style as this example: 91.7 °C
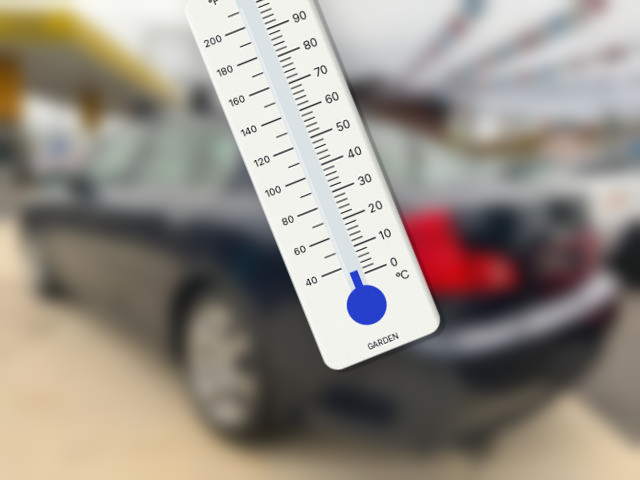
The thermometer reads 2 °C
